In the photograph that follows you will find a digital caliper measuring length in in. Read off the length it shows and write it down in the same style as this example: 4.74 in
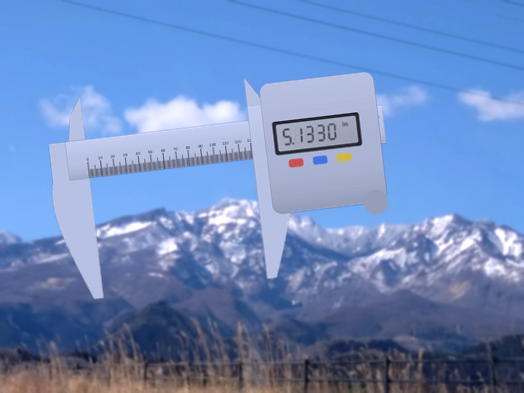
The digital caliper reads 5.1330 in
